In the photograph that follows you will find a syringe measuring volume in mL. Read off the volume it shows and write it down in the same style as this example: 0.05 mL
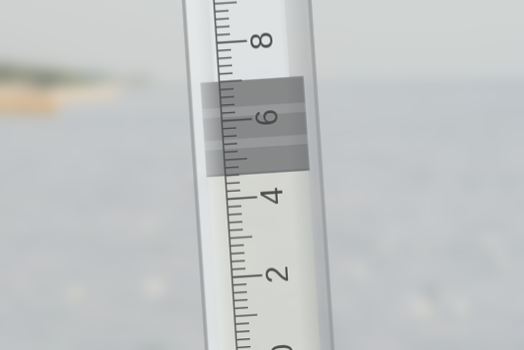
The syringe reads 4.6 mL
